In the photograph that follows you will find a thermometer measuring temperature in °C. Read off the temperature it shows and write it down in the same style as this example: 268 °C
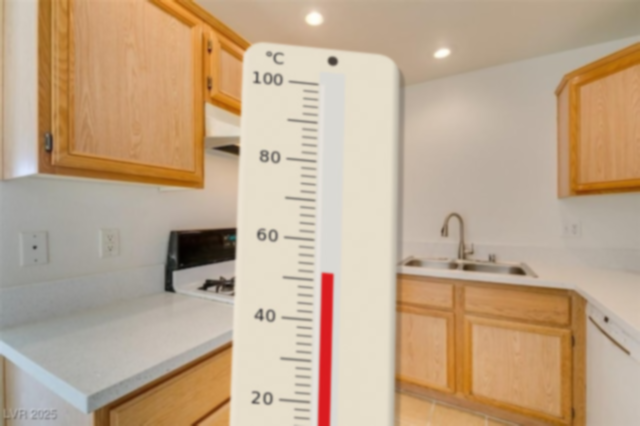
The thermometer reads 52 °C
